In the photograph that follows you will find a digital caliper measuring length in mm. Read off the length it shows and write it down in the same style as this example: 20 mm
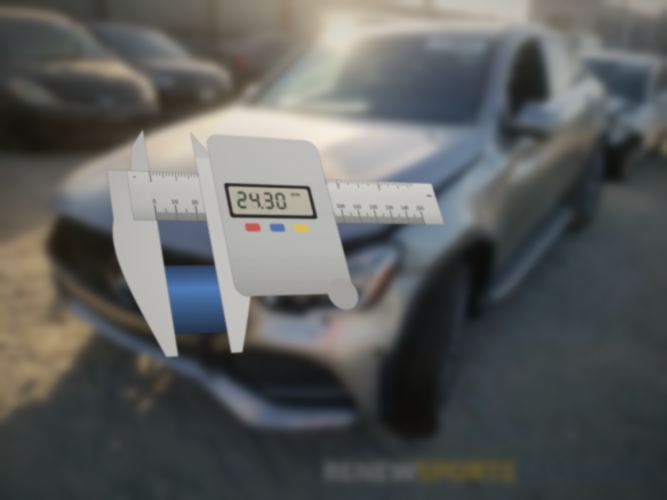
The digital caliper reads 24.30 mm
